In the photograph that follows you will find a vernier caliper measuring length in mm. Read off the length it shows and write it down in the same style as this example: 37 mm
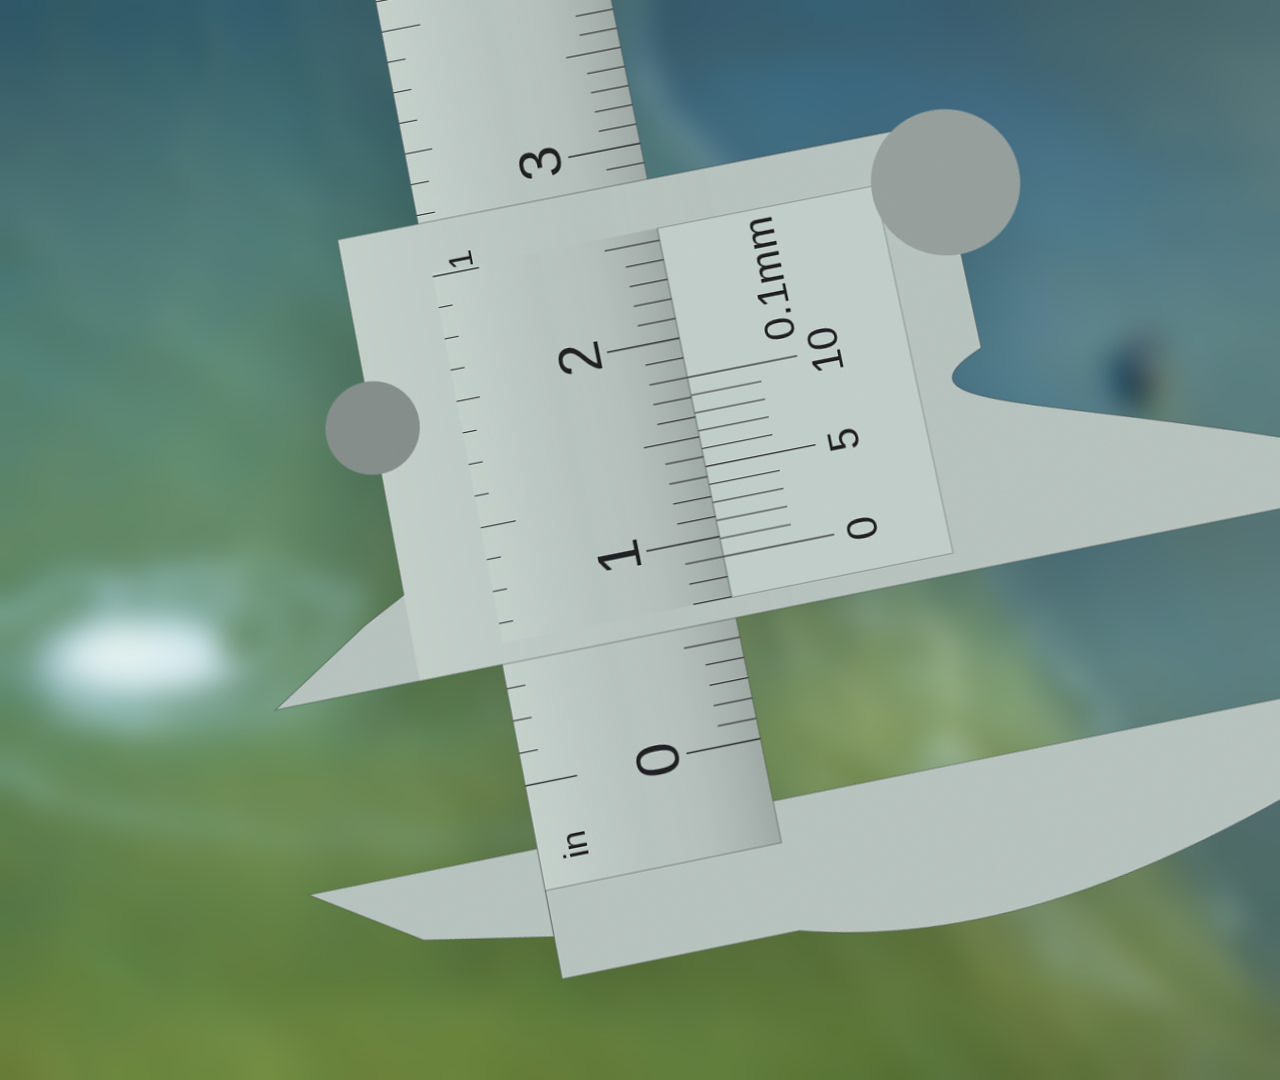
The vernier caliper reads 9.0 mm
